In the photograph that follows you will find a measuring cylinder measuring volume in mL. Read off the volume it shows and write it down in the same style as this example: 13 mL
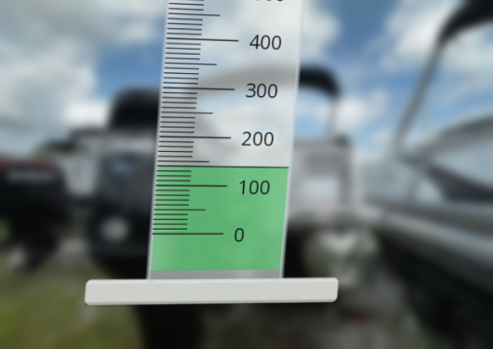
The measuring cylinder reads 140 mL
